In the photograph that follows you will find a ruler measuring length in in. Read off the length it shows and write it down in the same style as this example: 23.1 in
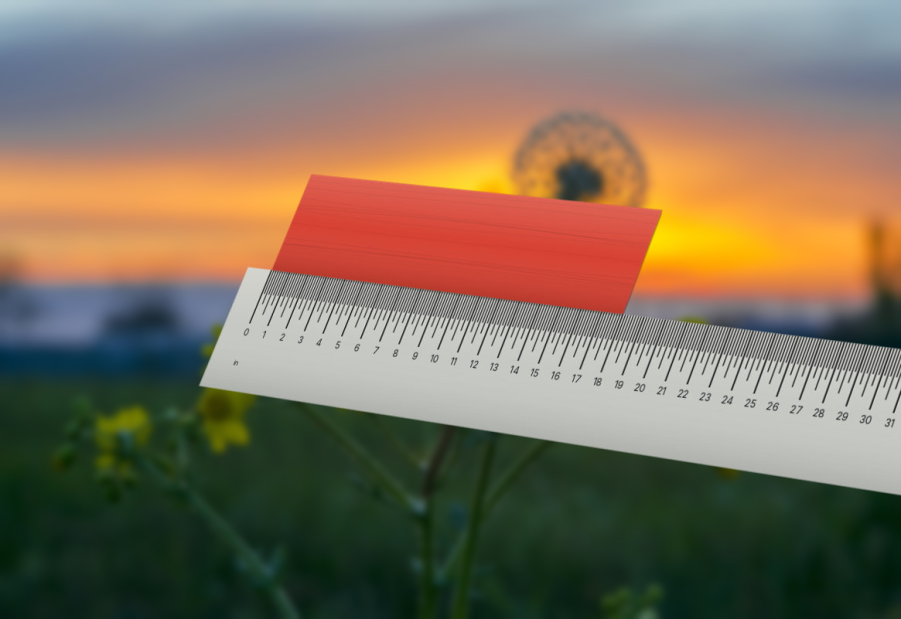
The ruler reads 18 in
